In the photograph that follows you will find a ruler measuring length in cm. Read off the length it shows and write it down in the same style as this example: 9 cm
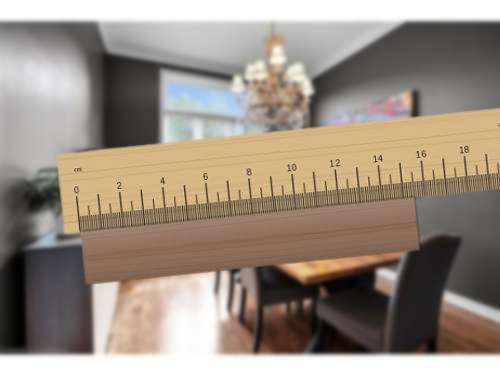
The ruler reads 15.5 cm
